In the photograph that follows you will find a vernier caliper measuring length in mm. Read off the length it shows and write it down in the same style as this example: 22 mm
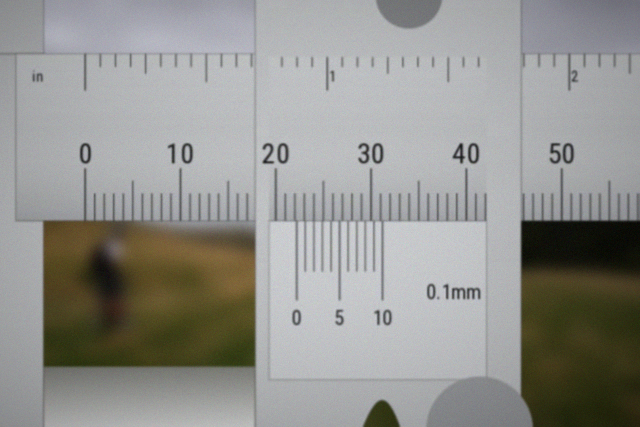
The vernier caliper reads 22.2 mm
